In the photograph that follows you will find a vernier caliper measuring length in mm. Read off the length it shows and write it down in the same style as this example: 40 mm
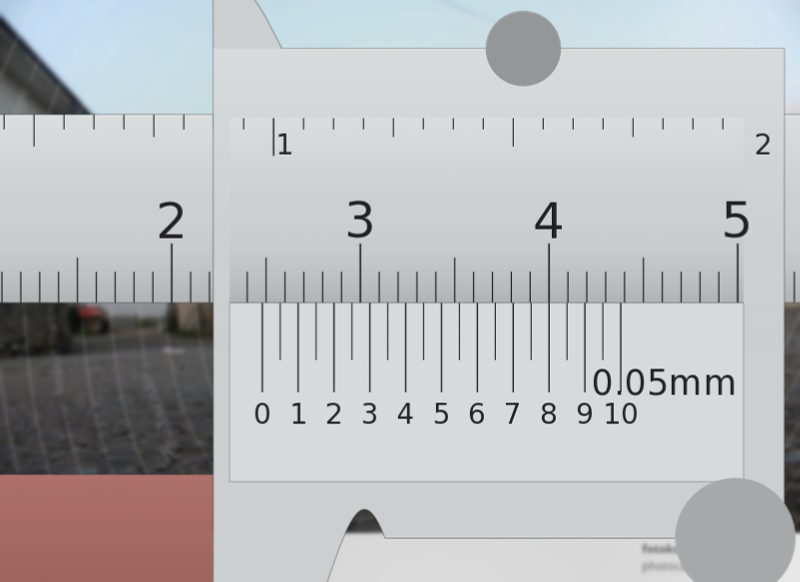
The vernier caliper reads 24.8 mm
